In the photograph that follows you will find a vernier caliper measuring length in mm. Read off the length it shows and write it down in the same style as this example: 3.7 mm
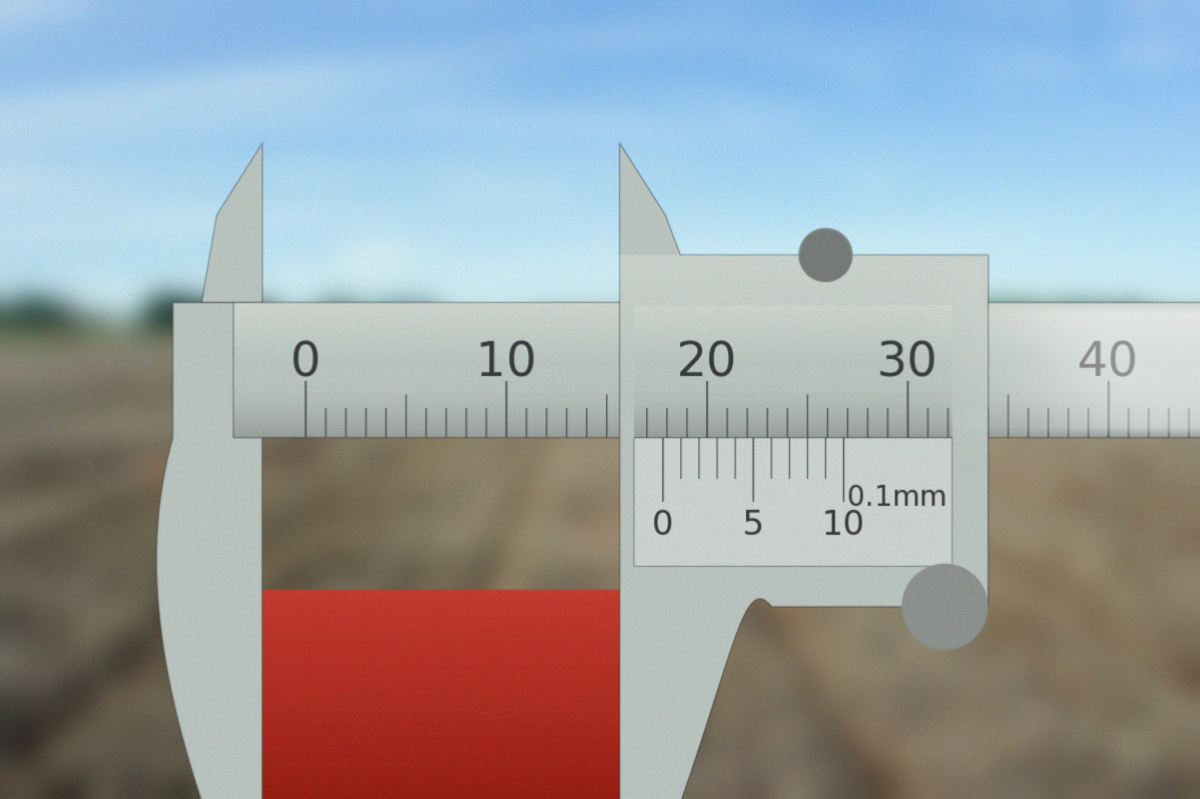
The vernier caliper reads 17.8 mm
